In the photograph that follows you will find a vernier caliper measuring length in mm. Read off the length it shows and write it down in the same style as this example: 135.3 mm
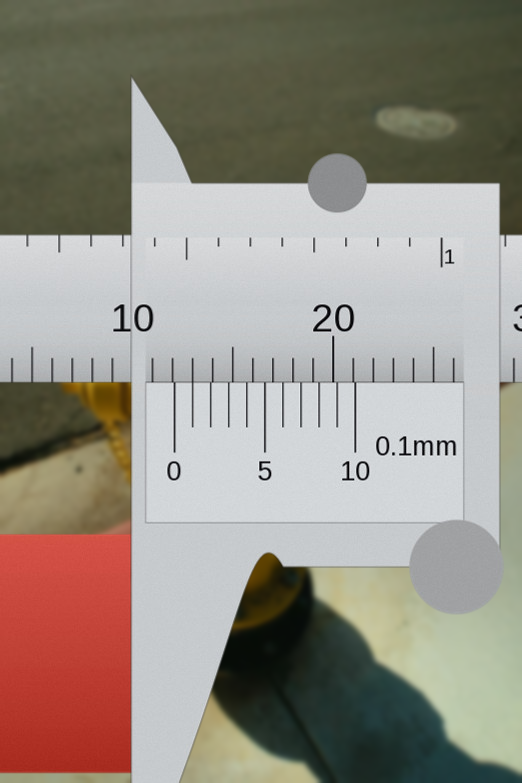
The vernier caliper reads 12.1 mm
